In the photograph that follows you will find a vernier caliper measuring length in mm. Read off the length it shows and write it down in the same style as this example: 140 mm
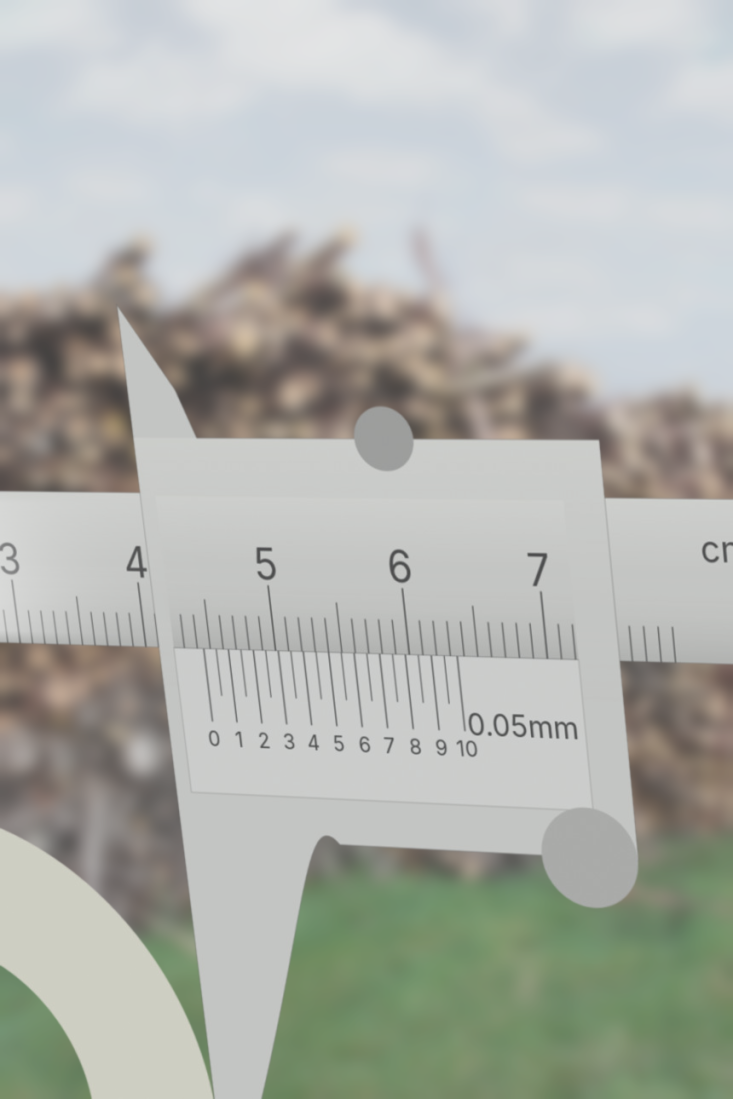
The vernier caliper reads 44.5 mm
